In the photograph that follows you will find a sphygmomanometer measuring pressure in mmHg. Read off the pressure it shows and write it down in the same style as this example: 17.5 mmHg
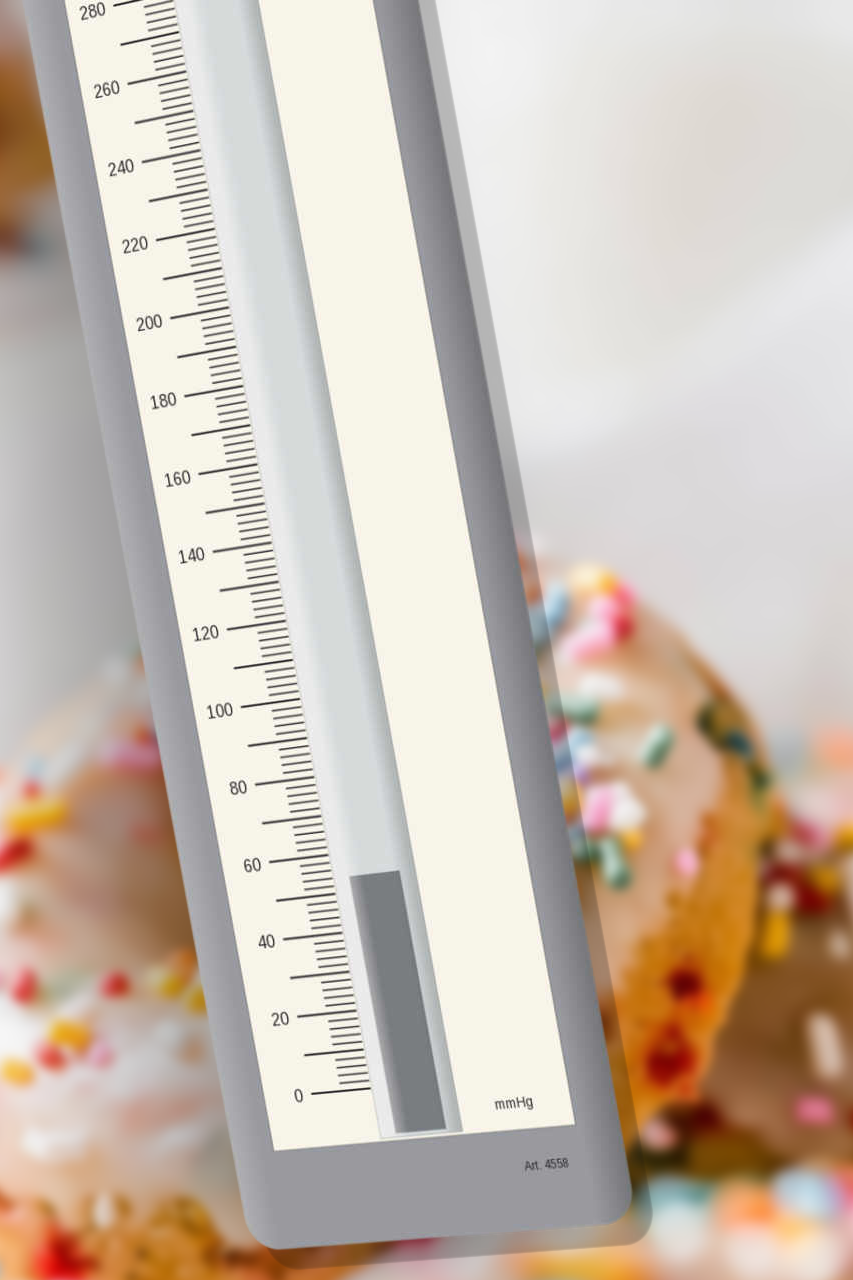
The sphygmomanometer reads 54 mmHg
